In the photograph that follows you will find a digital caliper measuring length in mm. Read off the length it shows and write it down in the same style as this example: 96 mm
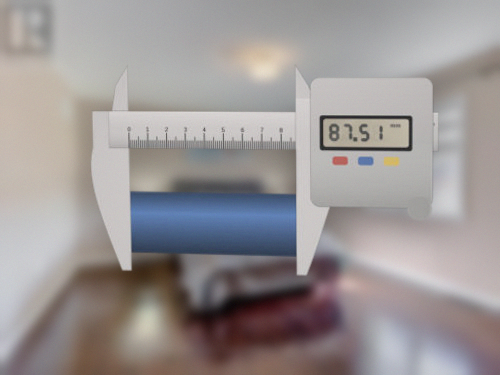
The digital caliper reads 87.51 mm
